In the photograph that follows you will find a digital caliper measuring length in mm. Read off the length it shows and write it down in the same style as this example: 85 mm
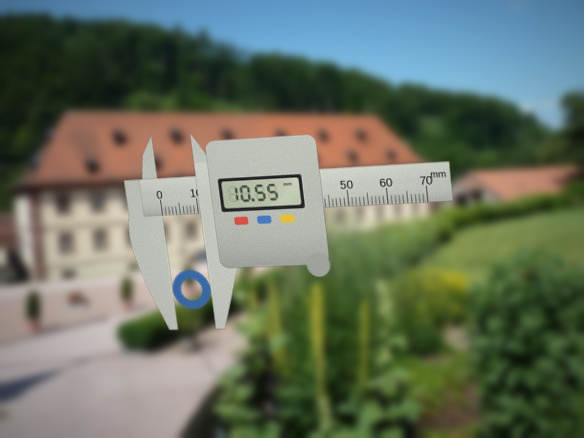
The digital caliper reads 10.55 mm
